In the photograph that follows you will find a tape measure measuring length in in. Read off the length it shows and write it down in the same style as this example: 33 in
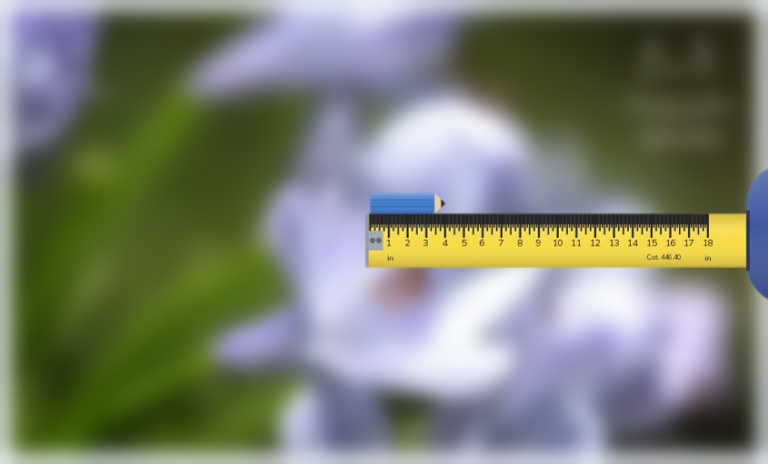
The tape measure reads 4 in
